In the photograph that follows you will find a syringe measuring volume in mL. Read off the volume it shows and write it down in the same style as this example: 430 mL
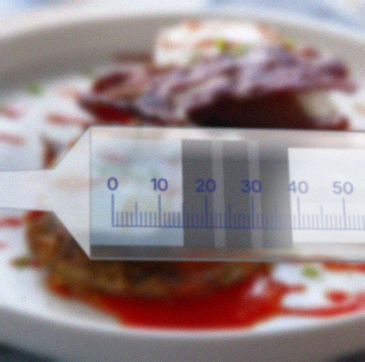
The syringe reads 15 mL
